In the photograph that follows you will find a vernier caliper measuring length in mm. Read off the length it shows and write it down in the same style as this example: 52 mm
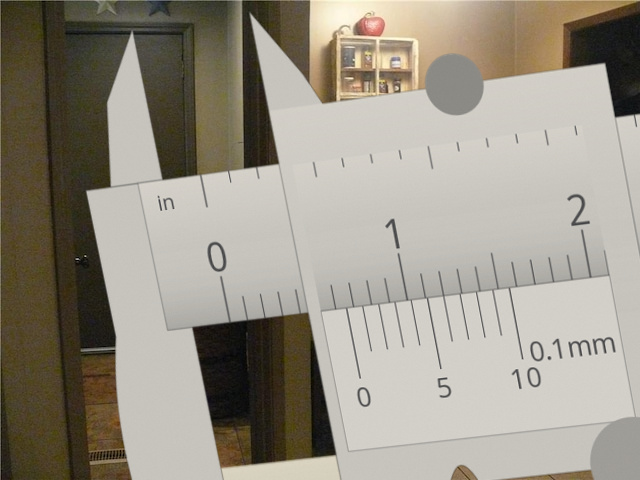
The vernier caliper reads 6.6 mm
